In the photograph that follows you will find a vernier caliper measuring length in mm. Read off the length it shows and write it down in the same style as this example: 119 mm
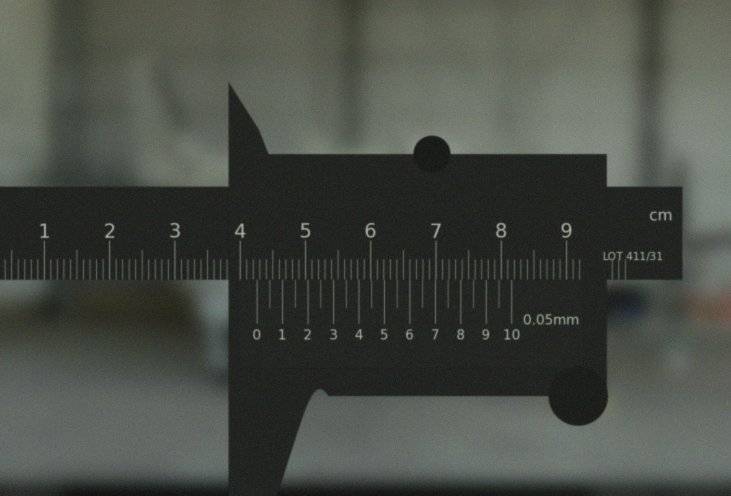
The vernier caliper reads 42.6 mm
